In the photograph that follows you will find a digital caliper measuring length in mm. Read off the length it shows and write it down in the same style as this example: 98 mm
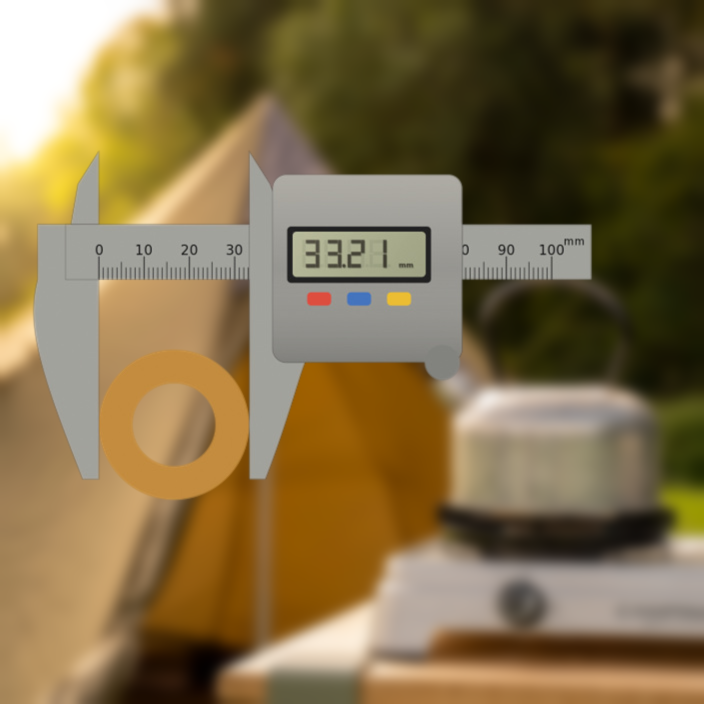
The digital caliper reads 33.21 mm
